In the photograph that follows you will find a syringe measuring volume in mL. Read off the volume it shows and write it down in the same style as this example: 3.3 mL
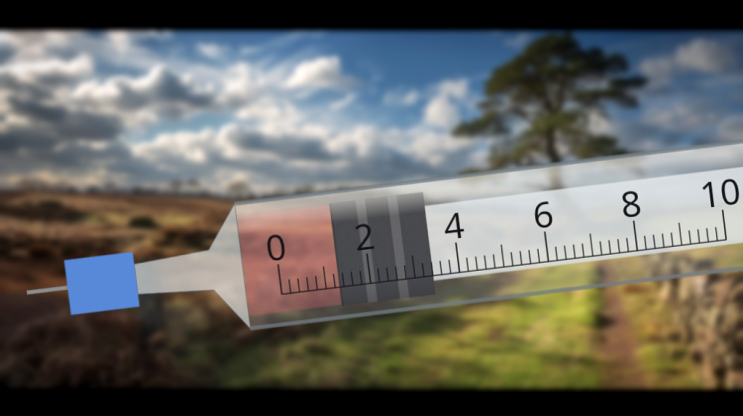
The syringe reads 1.3 mL
